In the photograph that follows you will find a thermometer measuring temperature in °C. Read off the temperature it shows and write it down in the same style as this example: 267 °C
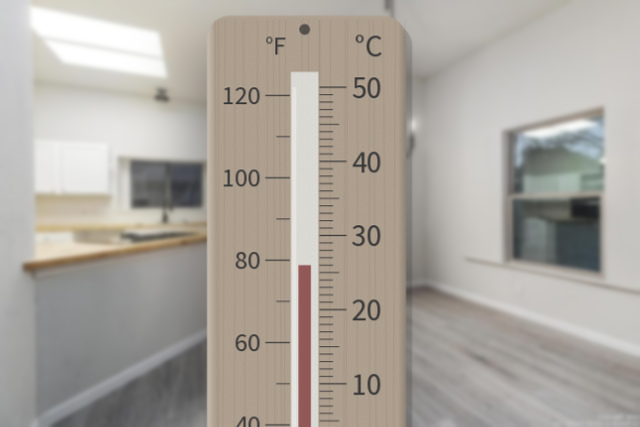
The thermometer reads 26 °C
